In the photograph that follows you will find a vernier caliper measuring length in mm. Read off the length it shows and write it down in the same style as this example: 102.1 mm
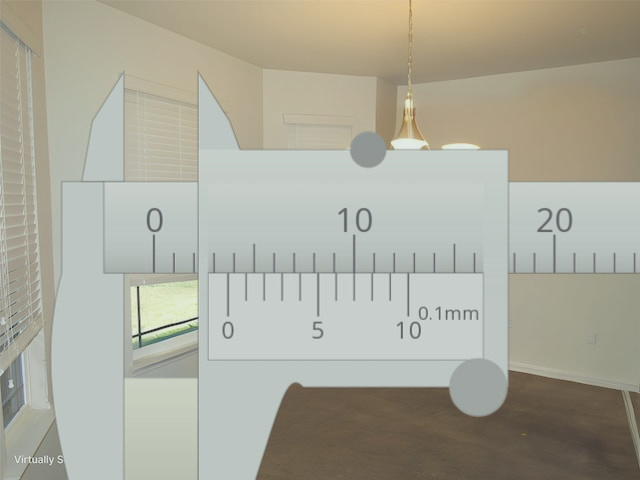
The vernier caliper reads 3.7 mm
